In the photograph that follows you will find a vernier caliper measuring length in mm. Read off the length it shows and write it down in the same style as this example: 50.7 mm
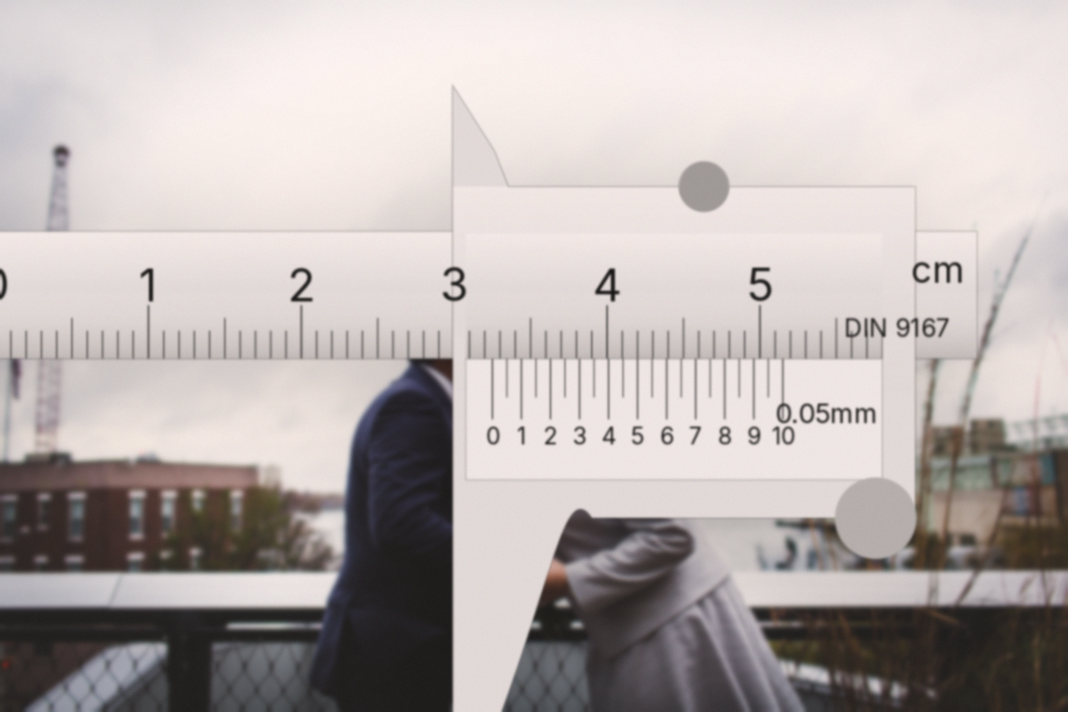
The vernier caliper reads 32.5 mm
